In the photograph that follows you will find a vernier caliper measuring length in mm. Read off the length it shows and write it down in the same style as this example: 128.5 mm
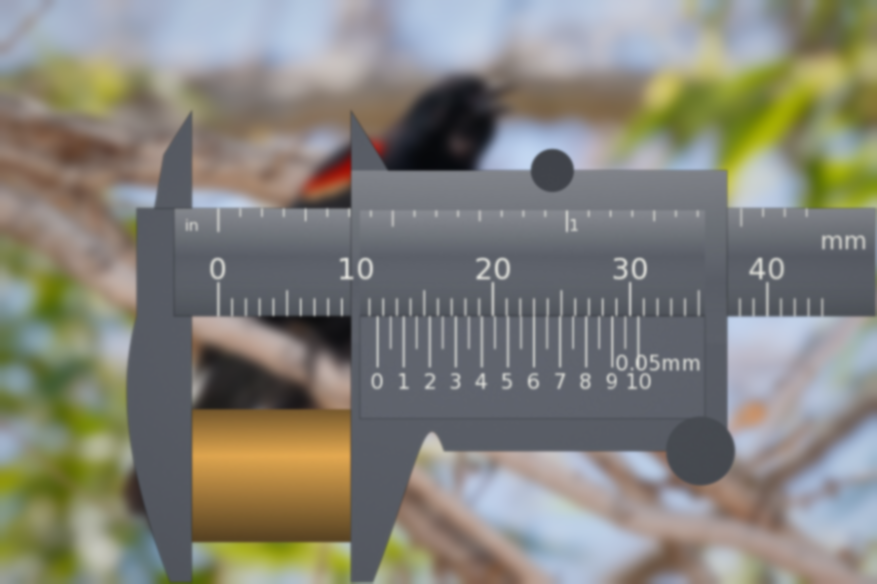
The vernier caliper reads 11.6 mm
